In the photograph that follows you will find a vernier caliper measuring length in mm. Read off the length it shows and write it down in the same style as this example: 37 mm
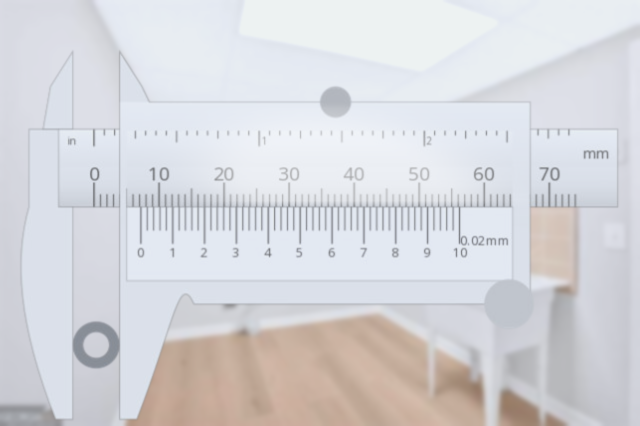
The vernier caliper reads 7.2 mm
